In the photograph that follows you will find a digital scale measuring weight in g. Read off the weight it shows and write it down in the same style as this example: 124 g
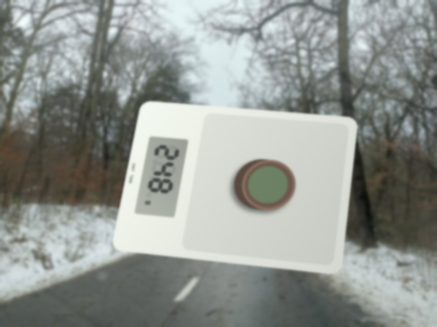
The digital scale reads 248 g
